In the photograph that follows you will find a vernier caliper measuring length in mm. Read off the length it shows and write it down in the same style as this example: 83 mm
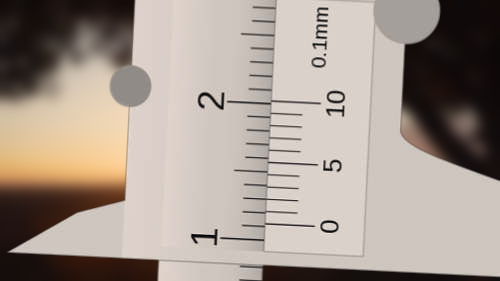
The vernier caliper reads 11.2 mm
